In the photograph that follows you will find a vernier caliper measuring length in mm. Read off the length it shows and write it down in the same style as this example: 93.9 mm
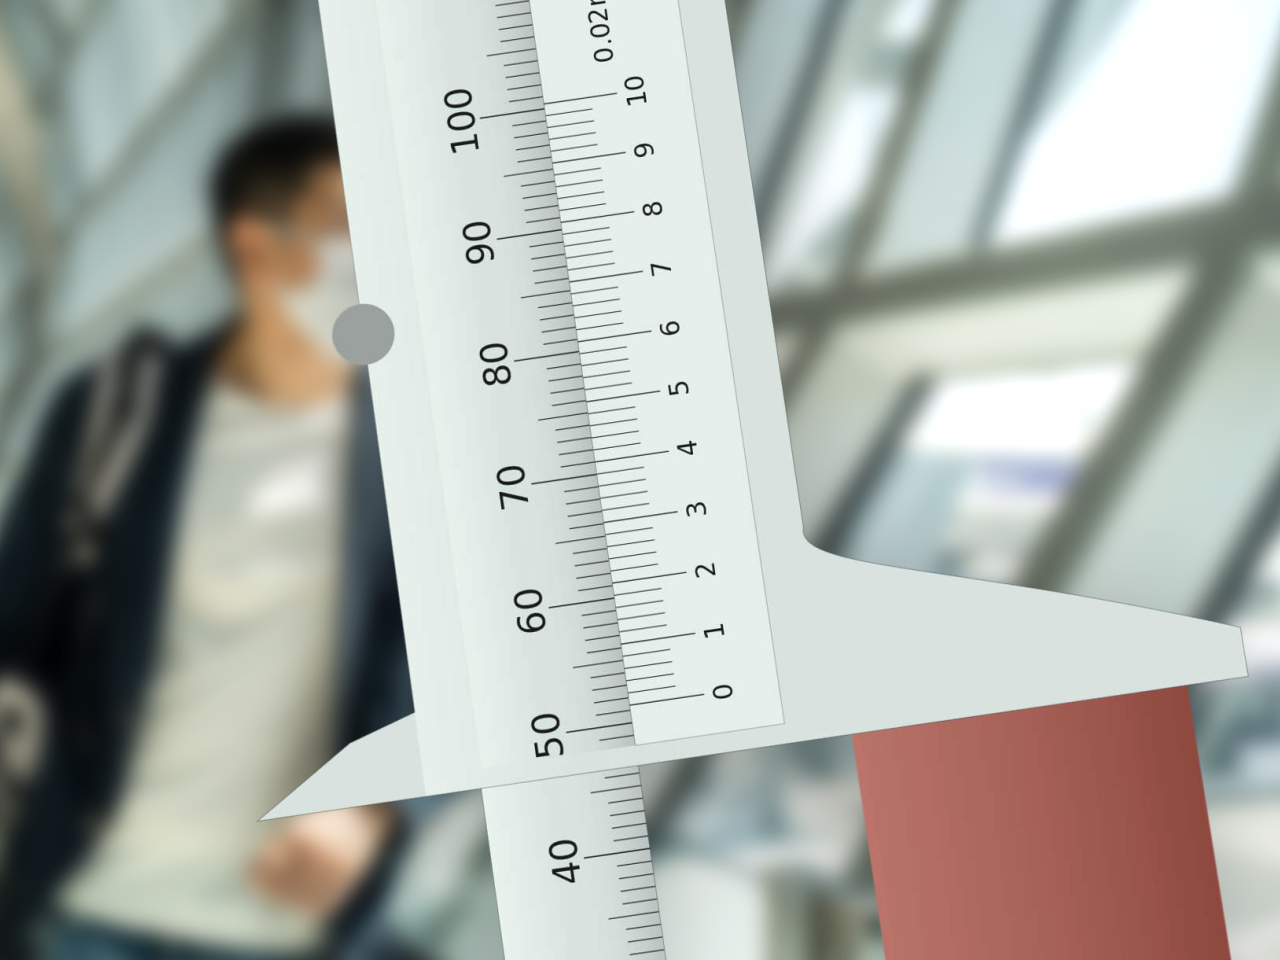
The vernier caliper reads 51.4 mm
